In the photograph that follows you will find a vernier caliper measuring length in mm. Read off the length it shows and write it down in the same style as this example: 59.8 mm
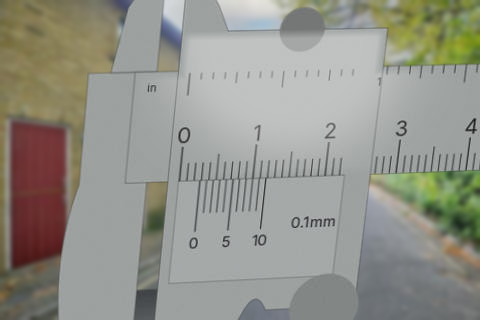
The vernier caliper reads 2.8 mm
